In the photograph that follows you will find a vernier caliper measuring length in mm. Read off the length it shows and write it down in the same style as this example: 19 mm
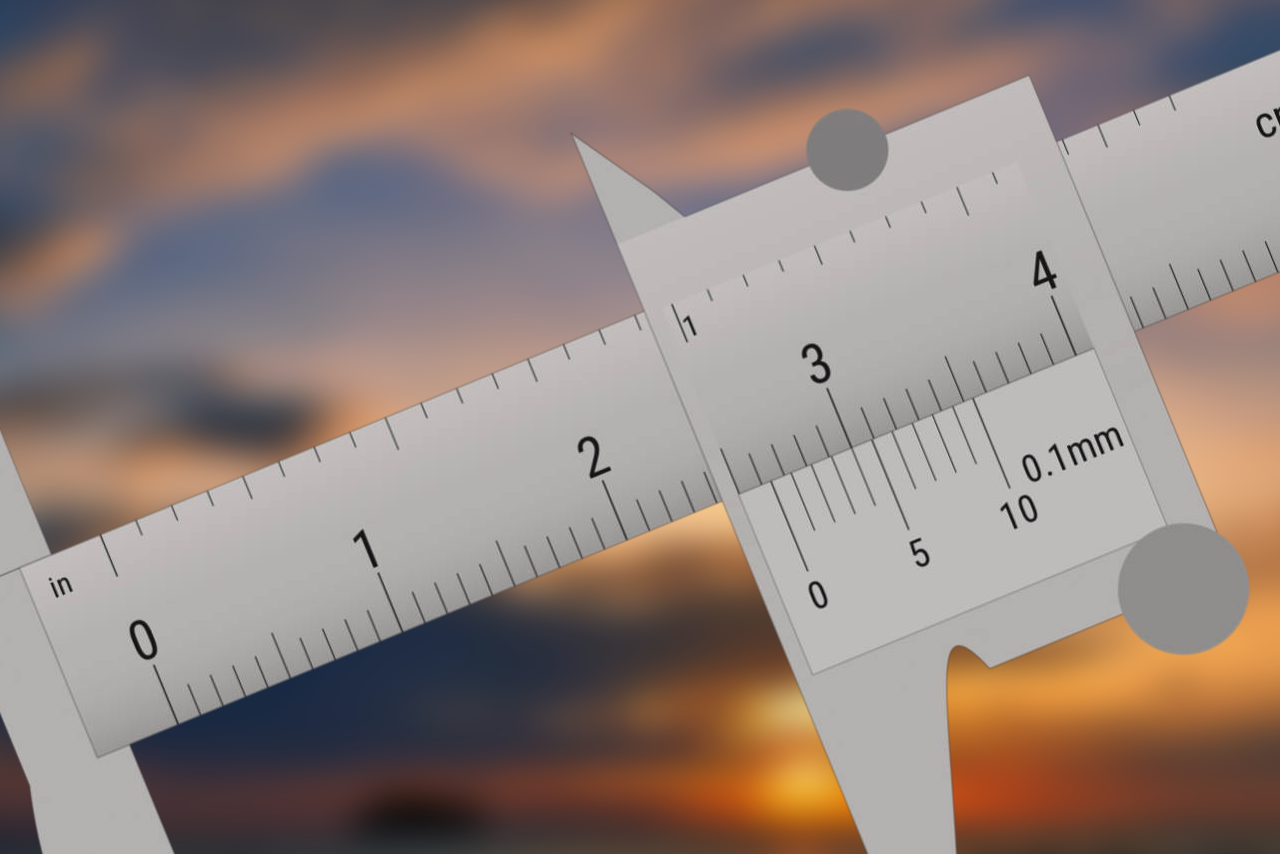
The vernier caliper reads 26.4 mm
